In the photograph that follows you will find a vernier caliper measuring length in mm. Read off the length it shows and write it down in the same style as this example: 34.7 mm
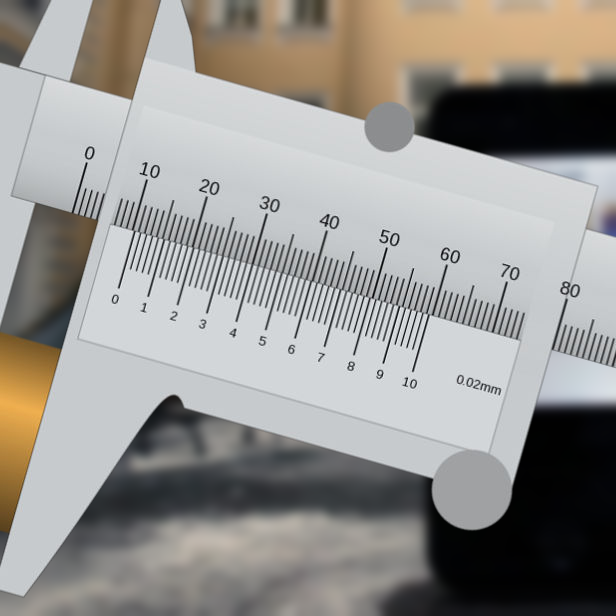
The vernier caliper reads 10.4 mm
